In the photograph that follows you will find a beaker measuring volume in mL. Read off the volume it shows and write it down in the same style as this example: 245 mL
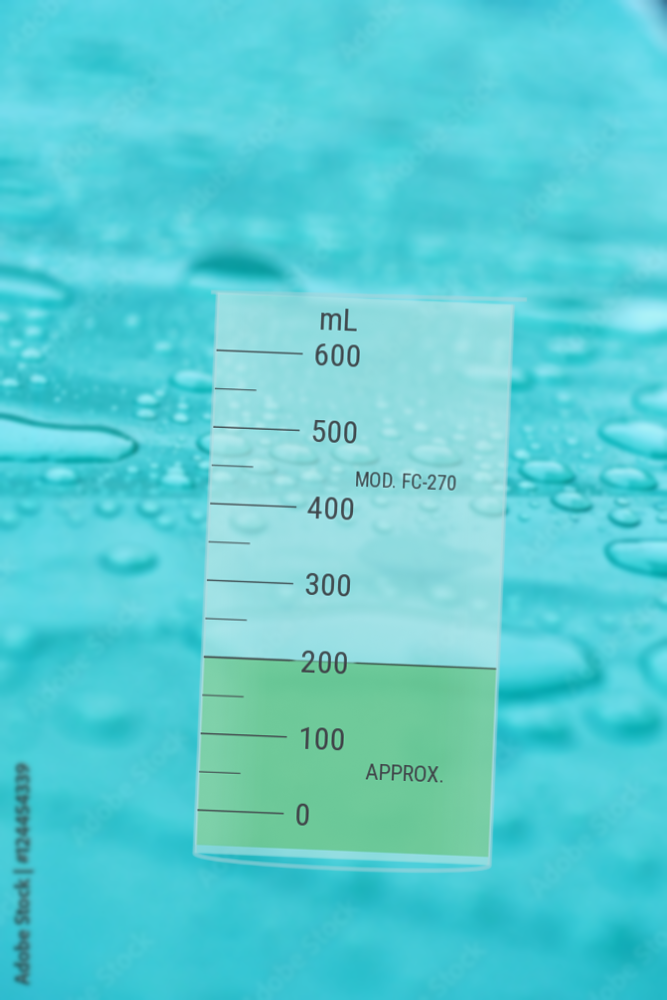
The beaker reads 200 mL
